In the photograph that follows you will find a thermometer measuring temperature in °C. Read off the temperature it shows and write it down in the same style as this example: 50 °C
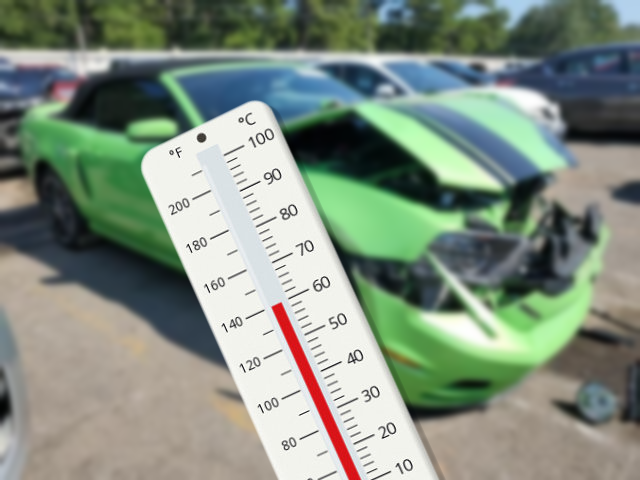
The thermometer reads 60 °C
